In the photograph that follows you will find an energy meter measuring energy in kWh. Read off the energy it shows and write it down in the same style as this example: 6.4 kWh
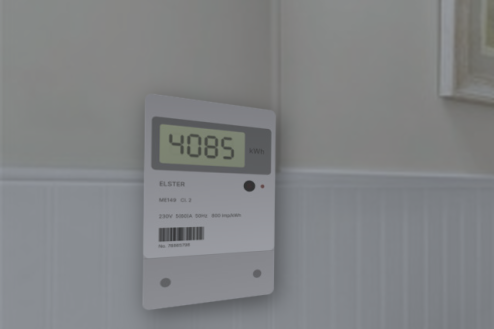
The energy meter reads 4085 kWh
